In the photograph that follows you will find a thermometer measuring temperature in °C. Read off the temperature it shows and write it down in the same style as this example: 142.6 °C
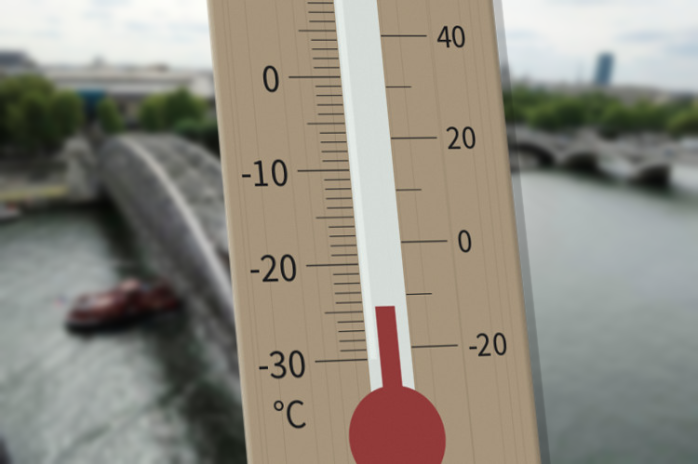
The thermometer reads -24.5 °C
